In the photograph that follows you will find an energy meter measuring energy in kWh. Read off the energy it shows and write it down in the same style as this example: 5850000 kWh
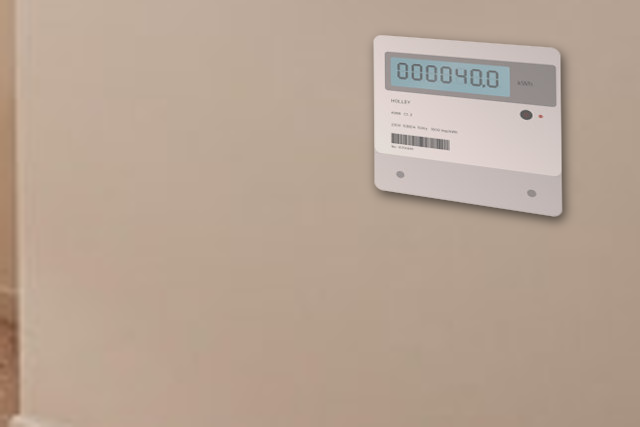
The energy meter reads 40.0 kWh
